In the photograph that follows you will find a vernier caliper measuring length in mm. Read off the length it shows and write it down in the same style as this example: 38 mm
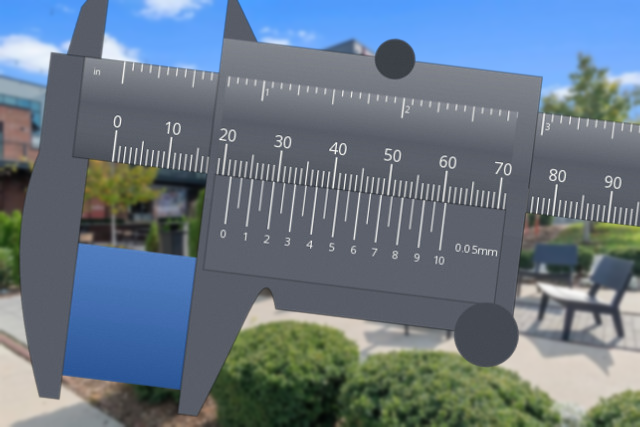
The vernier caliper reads 21.5 mm
